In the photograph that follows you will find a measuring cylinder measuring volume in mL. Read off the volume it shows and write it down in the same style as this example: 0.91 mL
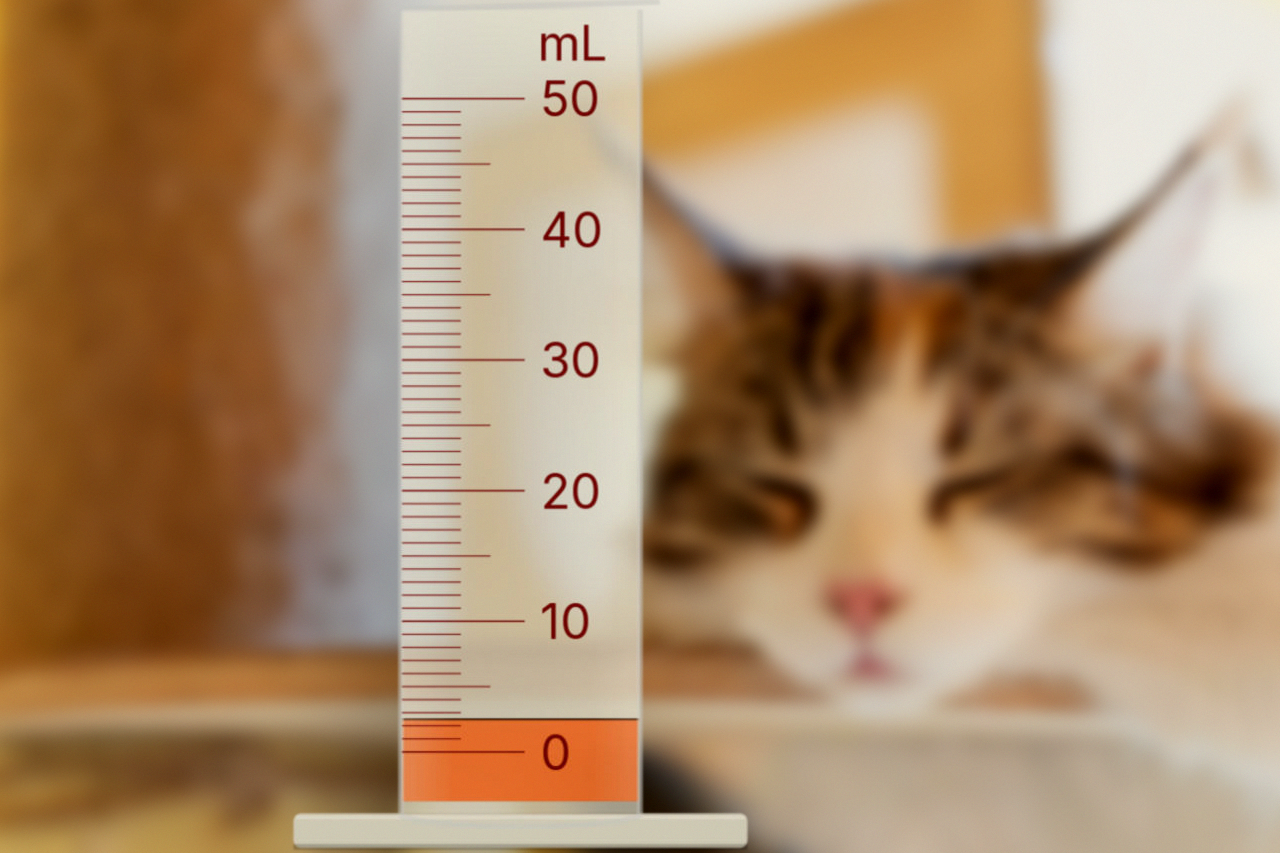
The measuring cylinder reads 2.5 mL
